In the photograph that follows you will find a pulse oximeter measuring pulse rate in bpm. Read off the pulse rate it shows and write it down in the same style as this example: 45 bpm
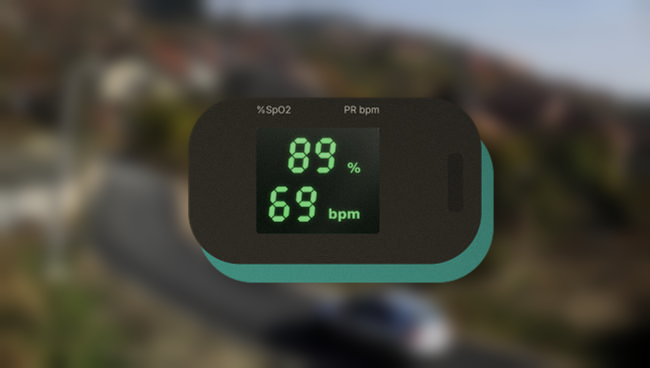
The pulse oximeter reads 69 bpm
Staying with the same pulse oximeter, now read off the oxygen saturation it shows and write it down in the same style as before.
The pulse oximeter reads 89 %
